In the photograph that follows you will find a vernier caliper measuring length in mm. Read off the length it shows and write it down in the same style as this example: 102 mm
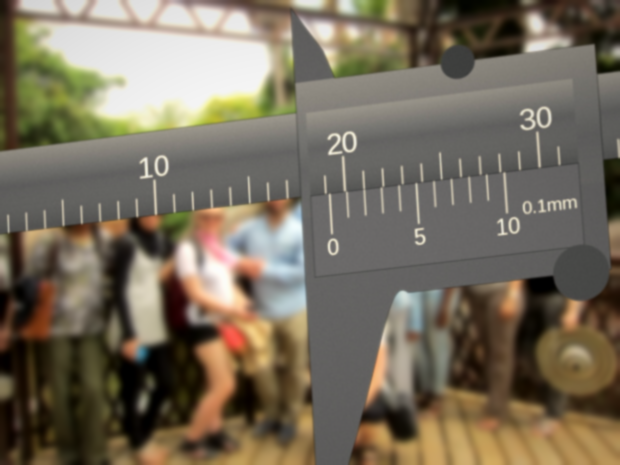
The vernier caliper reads 19.2 mm
